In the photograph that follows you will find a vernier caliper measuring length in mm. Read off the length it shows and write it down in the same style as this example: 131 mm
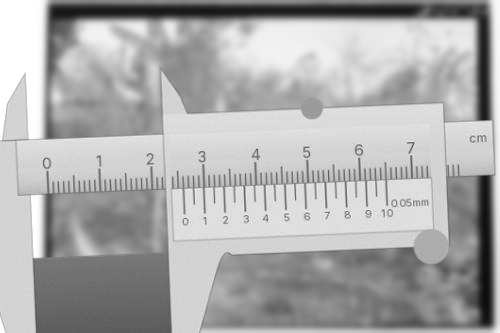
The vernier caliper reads 26.0 mm
